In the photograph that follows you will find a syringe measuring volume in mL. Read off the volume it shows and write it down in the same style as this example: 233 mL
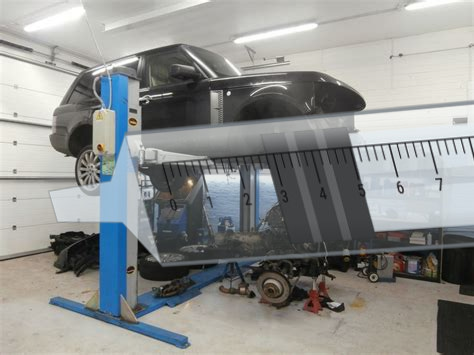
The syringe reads 2.8 mL
